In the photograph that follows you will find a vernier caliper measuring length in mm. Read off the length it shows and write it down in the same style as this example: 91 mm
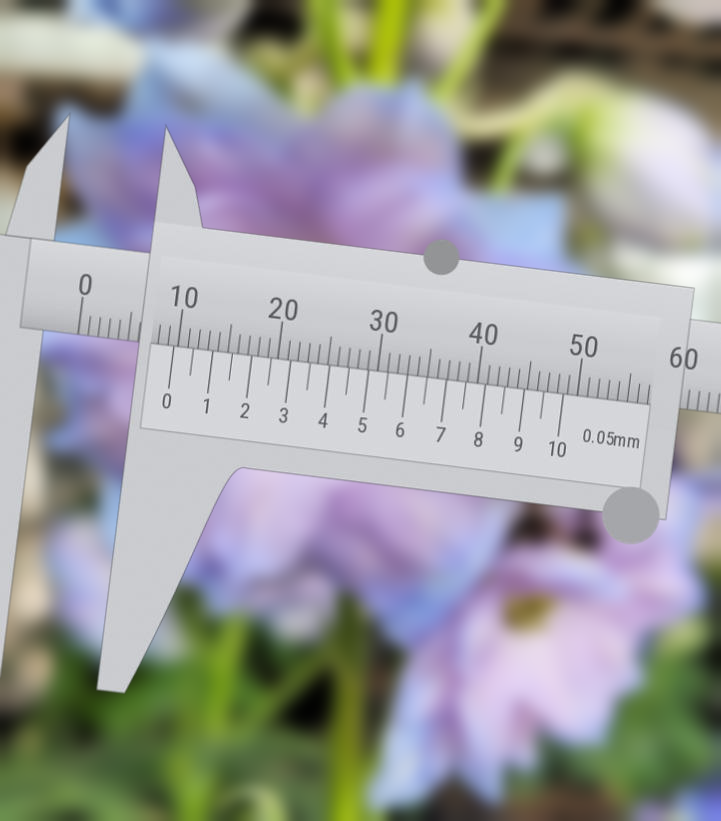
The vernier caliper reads 9.6 mm
